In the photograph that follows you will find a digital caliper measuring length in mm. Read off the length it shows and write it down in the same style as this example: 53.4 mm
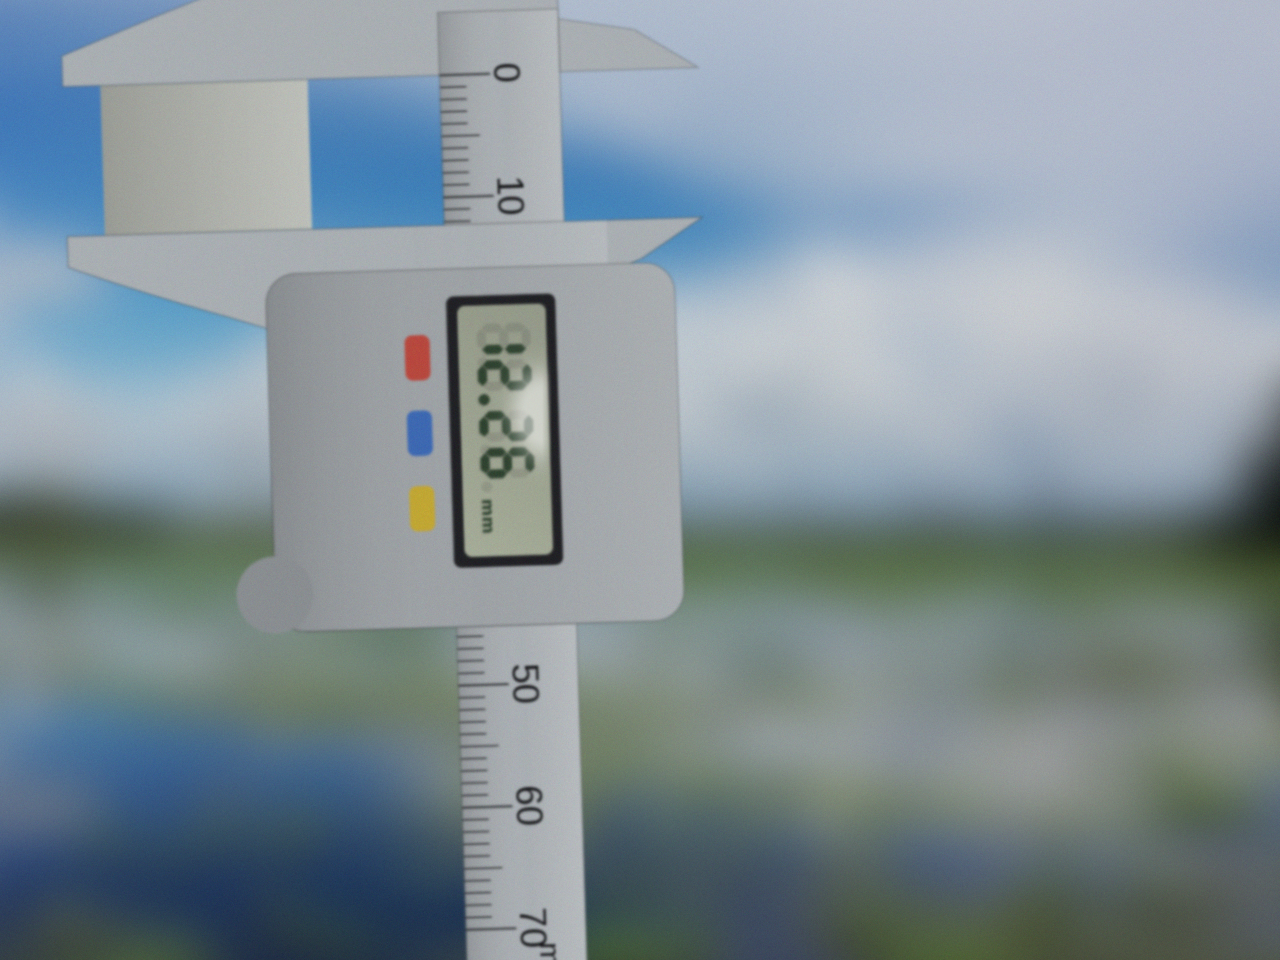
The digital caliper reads 12.26 mm
